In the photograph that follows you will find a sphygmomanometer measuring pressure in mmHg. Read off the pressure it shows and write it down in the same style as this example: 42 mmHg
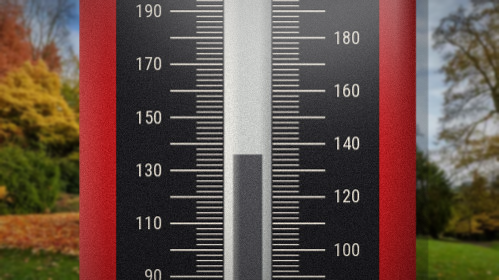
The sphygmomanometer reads 136 mmHg
